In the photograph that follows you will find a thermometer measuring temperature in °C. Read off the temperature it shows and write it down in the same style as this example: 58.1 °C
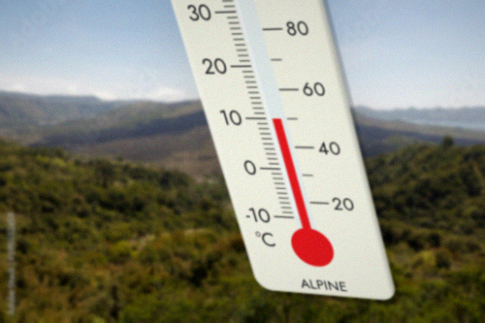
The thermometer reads 10 °C
